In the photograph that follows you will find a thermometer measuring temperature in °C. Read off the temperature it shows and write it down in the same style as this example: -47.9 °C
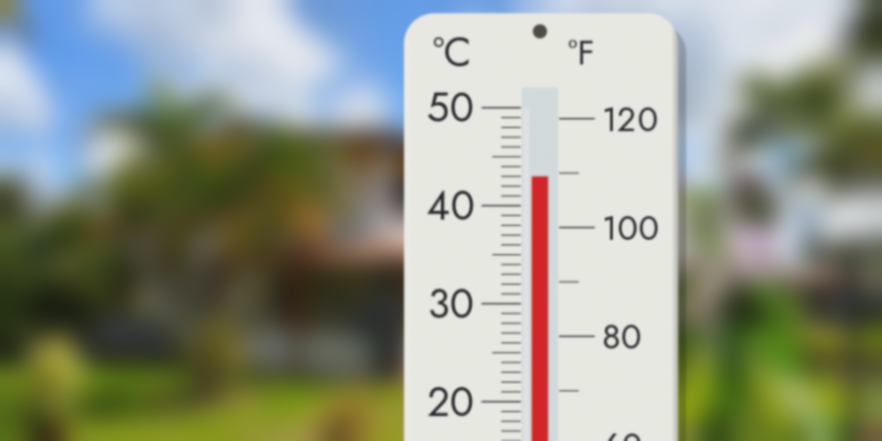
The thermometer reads 43 °C
